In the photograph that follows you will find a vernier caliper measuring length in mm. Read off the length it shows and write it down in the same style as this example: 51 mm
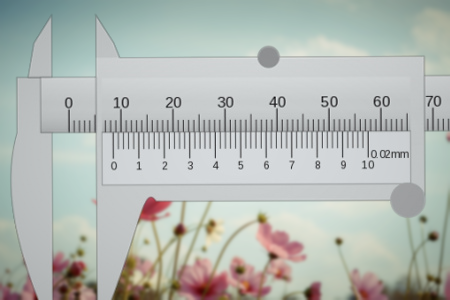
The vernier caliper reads 8.5 mm
